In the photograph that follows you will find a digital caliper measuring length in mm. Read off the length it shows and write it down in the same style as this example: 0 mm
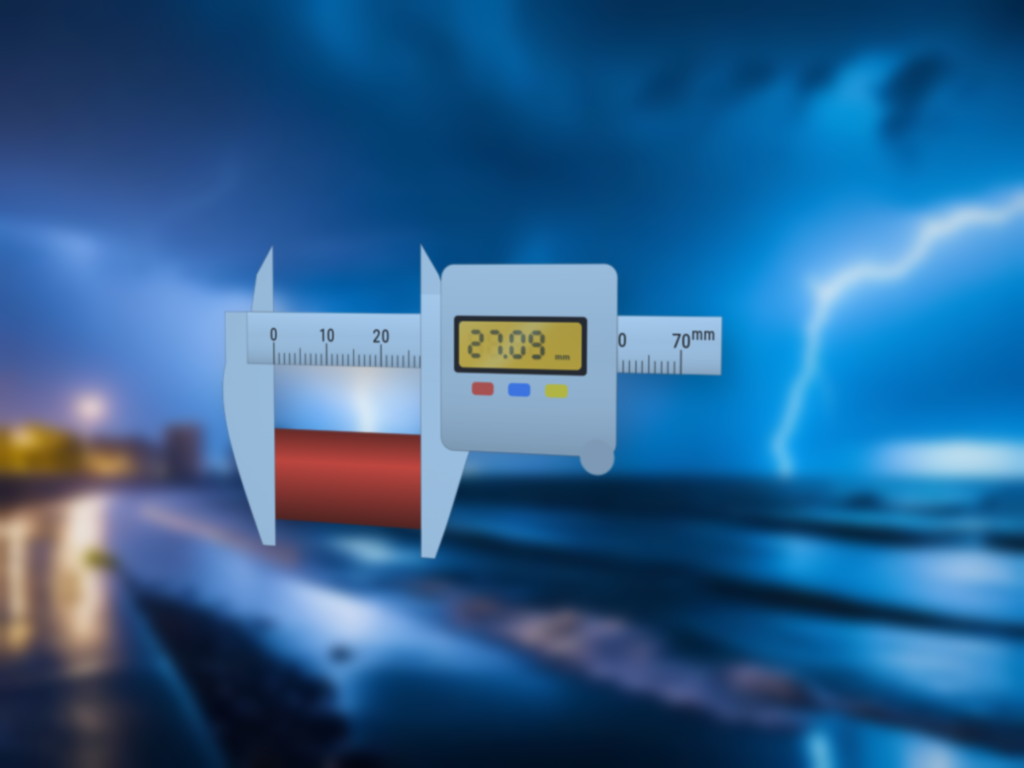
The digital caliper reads 27.09 mm
